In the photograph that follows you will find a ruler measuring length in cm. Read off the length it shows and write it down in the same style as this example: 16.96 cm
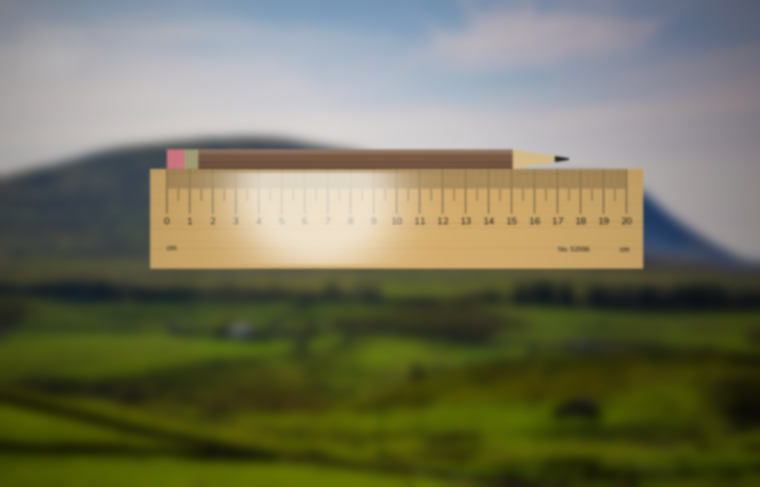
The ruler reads 17.5 cm
